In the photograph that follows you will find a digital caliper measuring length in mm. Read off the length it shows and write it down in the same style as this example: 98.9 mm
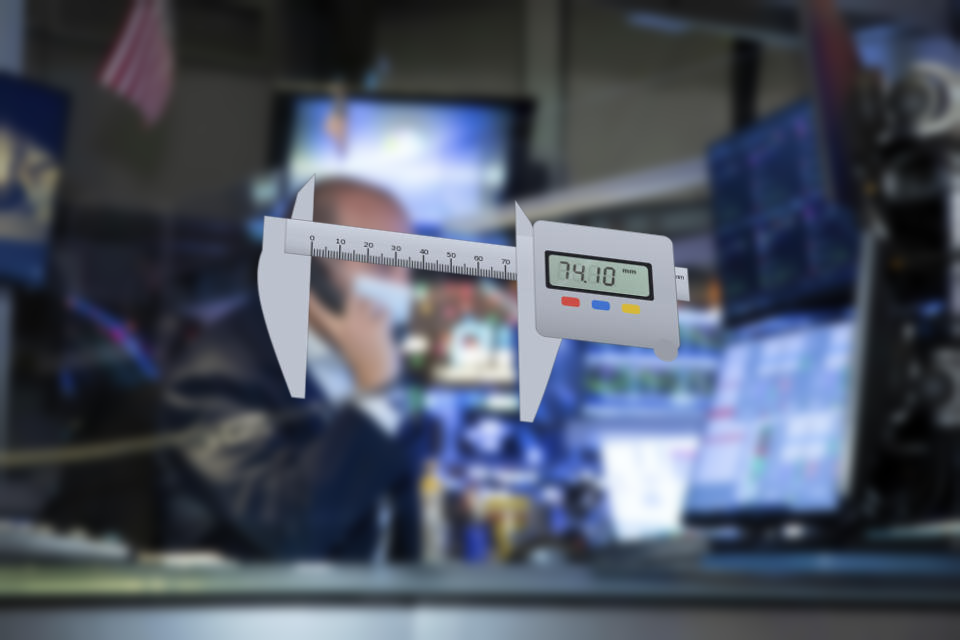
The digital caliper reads 74.10 mm
